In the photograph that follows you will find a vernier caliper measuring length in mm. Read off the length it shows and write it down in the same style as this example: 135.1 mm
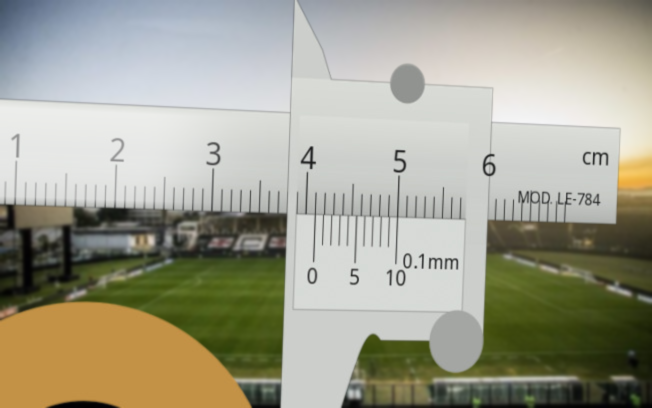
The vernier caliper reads 41.0 mm
